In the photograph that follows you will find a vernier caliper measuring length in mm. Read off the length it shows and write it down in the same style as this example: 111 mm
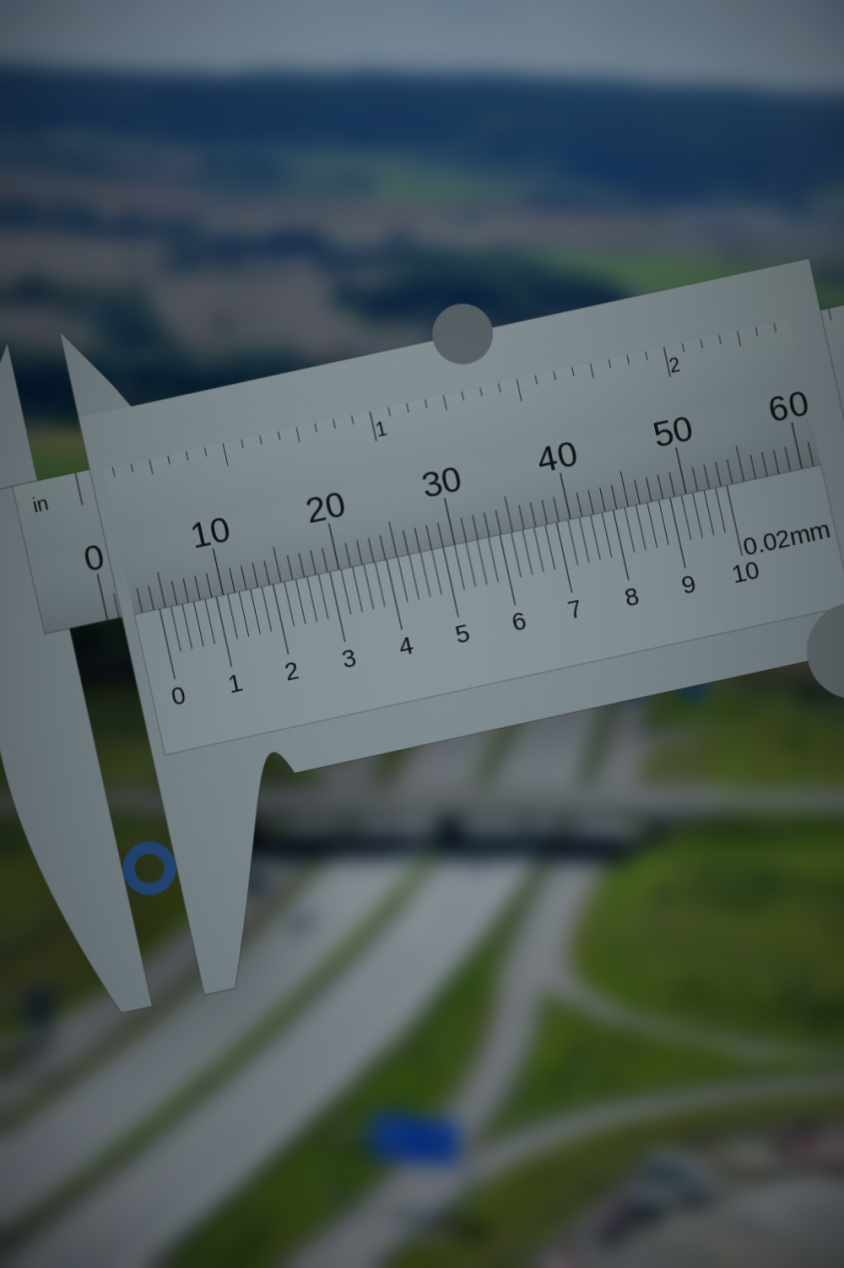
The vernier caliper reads 4.5 mm
